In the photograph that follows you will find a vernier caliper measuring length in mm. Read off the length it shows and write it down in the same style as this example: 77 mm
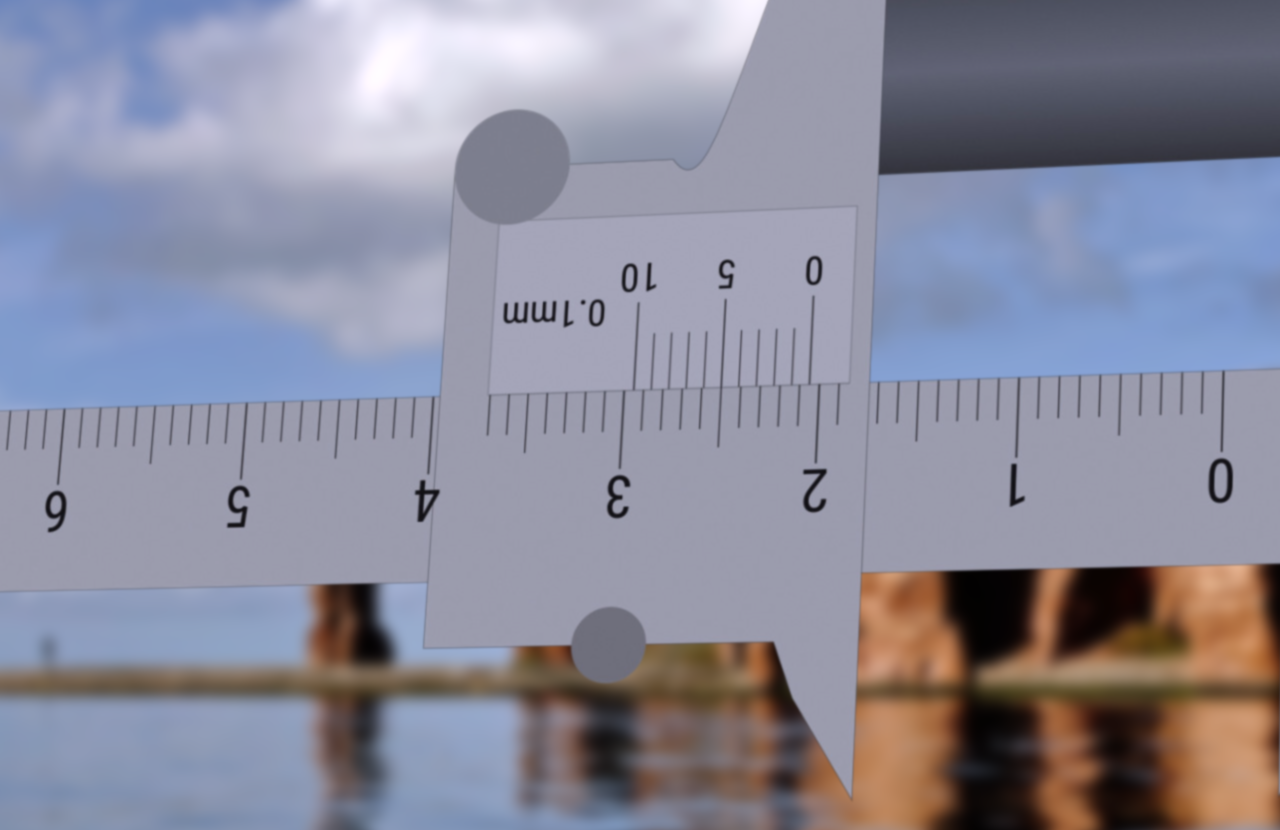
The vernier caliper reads 20.5 mm
